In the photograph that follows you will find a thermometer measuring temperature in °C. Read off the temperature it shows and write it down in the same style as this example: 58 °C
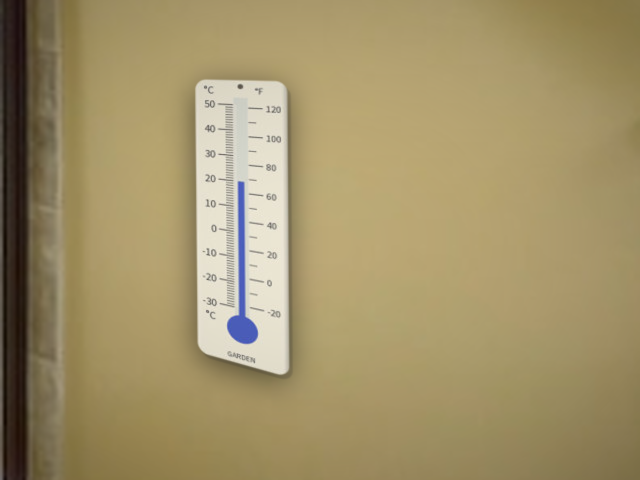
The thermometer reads 20 °C
